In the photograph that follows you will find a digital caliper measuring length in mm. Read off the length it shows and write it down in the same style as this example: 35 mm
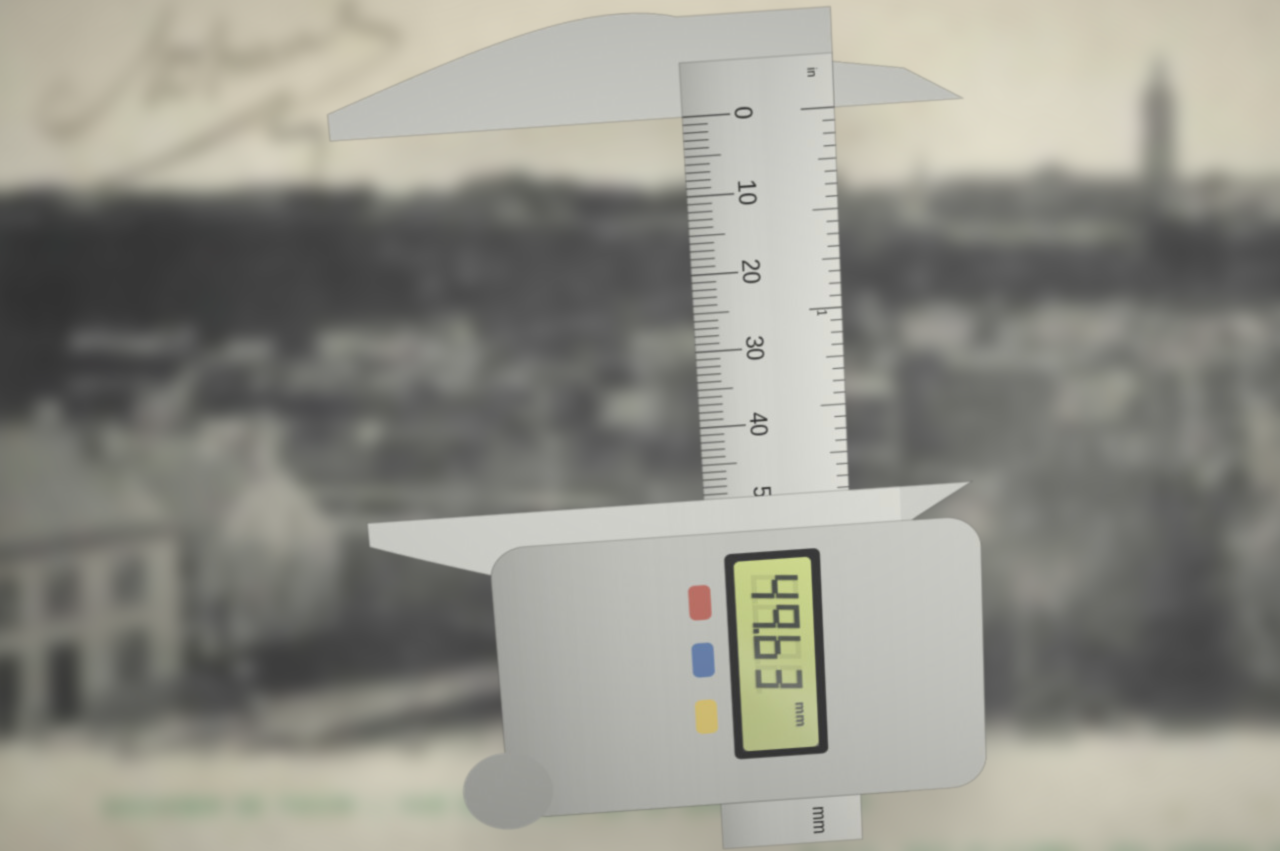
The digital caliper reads 49.63 mm
